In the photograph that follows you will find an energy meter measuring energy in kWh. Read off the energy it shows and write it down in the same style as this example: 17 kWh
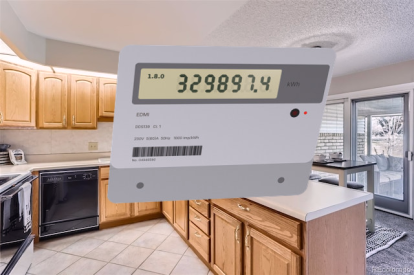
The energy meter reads 329897.4 kWh
